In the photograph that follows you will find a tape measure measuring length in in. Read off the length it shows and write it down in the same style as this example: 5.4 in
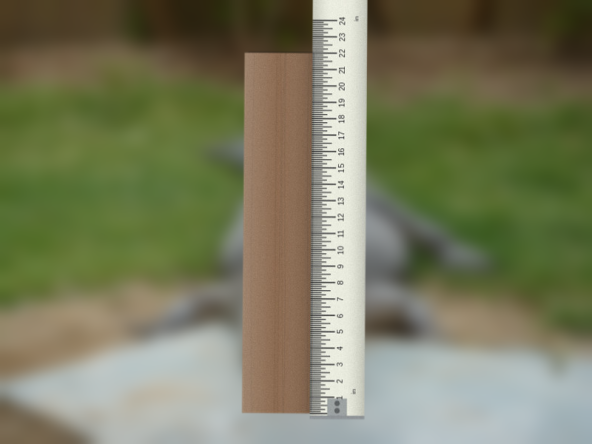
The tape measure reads 22 in
